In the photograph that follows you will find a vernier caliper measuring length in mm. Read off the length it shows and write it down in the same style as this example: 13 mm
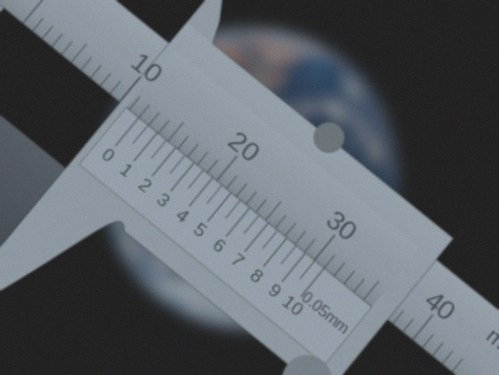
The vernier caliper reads 12.0 mm
